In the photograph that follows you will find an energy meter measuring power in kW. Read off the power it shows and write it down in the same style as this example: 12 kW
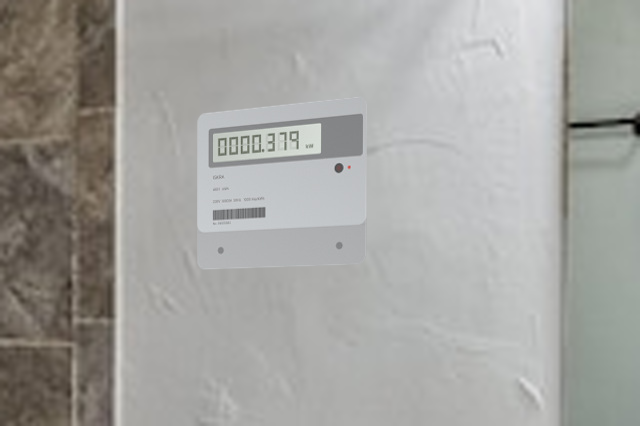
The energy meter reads 0.379 kW
